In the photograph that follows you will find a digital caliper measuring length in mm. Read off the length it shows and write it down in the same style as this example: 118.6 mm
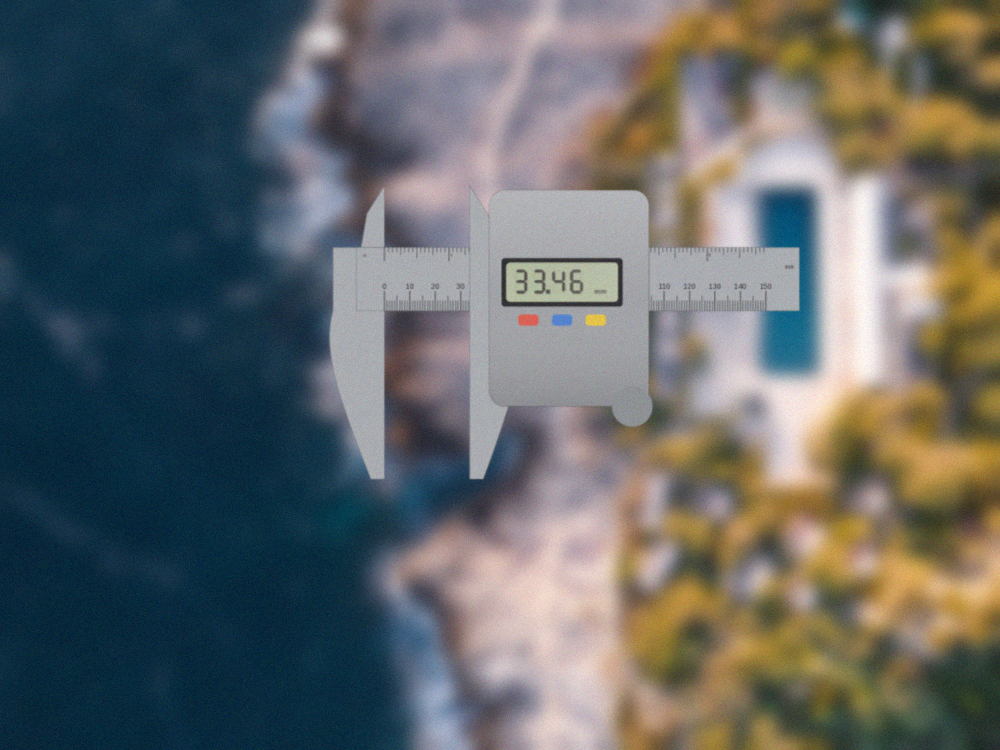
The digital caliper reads 33.46 mm
